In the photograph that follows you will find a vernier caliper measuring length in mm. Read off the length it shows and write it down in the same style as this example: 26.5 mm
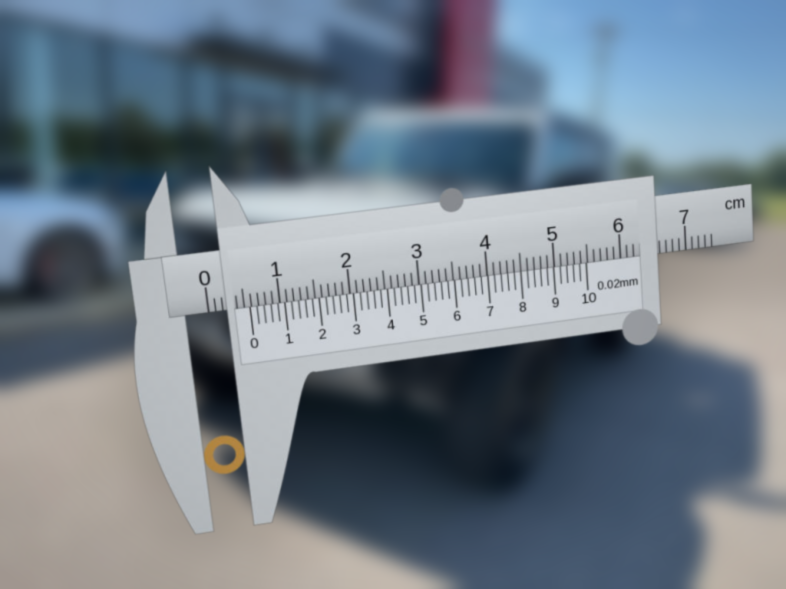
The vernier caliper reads 5.8 mm
